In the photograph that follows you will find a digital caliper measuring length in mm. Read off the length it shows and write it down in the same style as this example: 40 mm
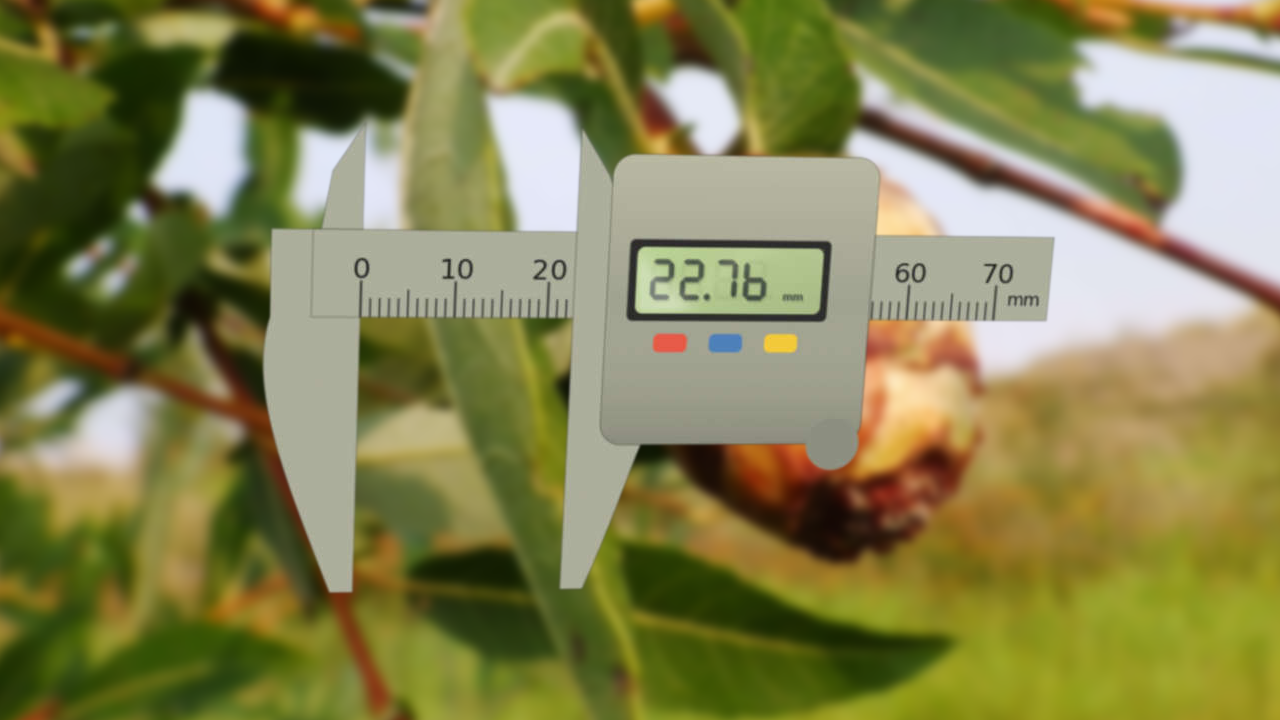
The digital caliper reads 22.76 mm
